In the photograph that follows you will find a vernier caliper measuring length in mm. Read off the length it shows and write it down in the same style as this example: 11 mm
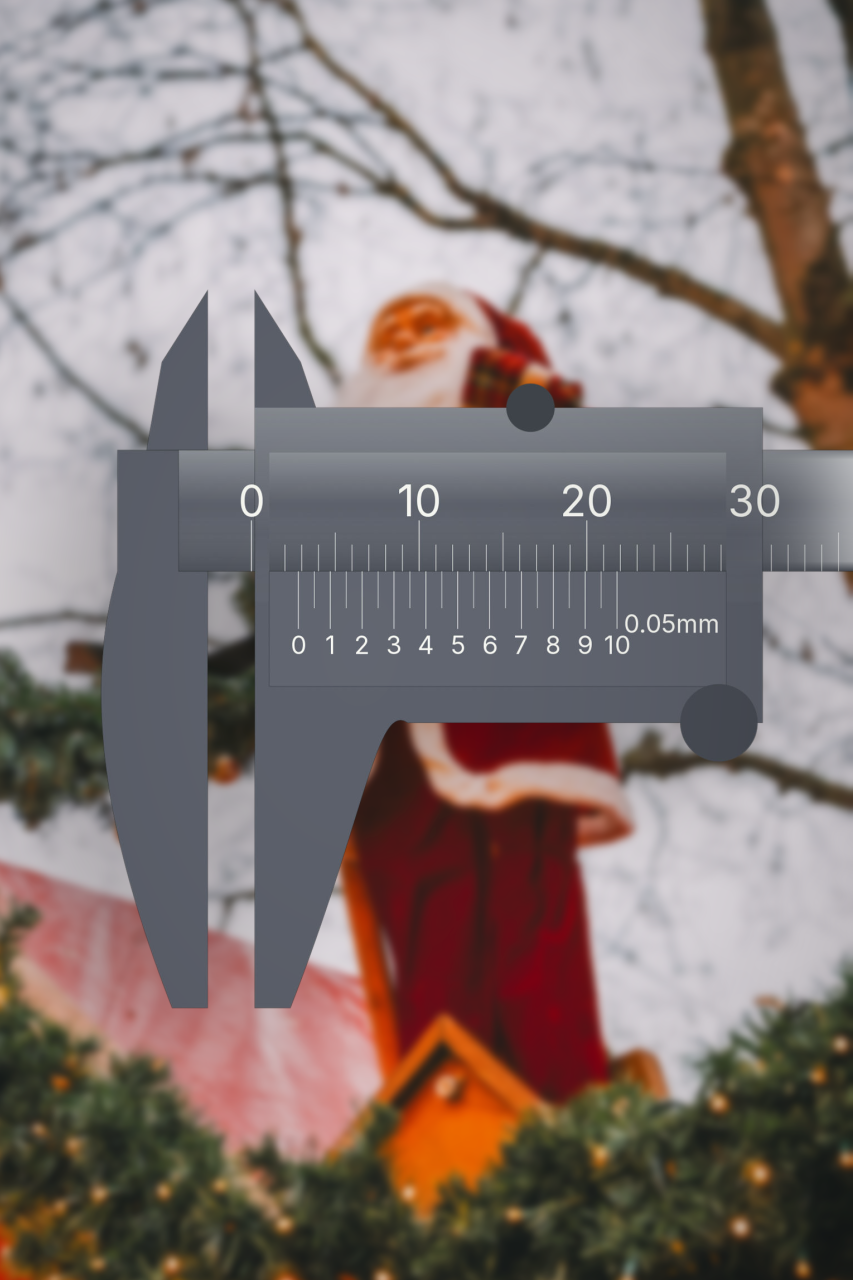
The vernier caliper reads 2.8 mm
